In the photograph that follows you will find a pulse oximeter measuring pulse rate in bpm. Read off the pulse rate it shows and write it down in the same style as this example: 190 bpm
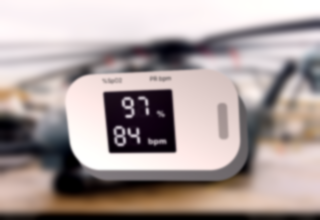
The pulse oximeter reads 84 bpm
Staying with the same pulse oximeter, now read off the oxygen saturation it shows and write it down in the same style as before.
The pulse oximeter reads 97 %
